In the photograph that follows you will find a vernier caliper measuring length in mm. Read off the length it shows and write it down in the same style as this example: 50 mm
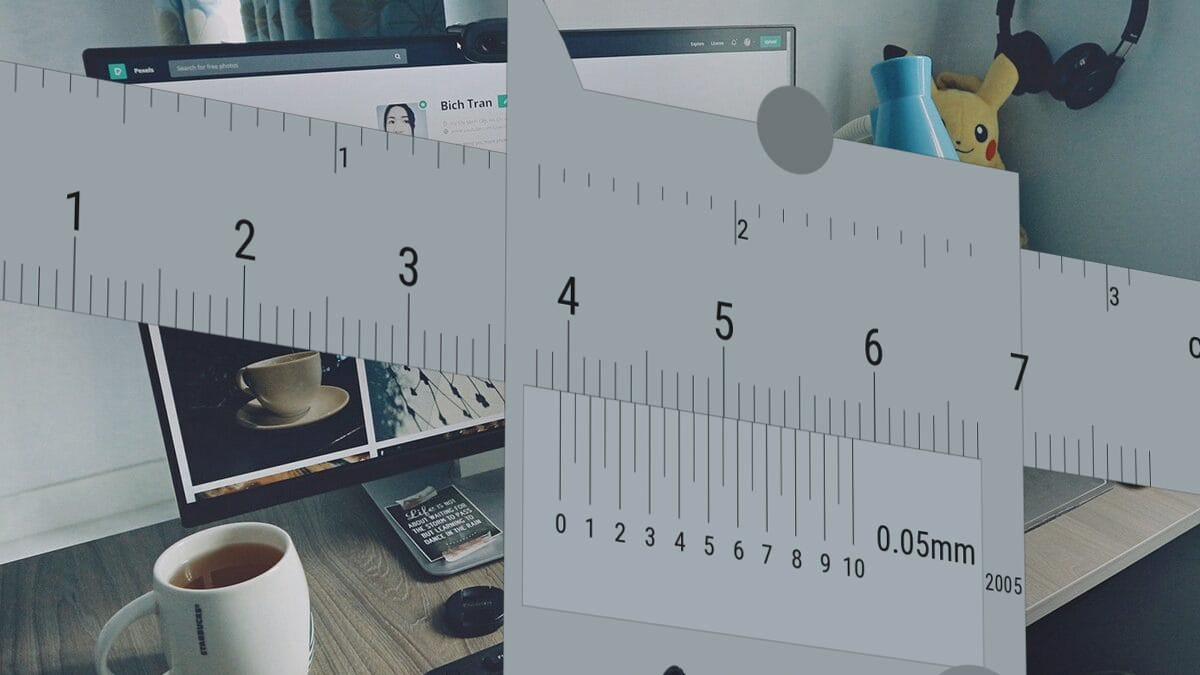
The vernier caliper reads 39.5 mm
